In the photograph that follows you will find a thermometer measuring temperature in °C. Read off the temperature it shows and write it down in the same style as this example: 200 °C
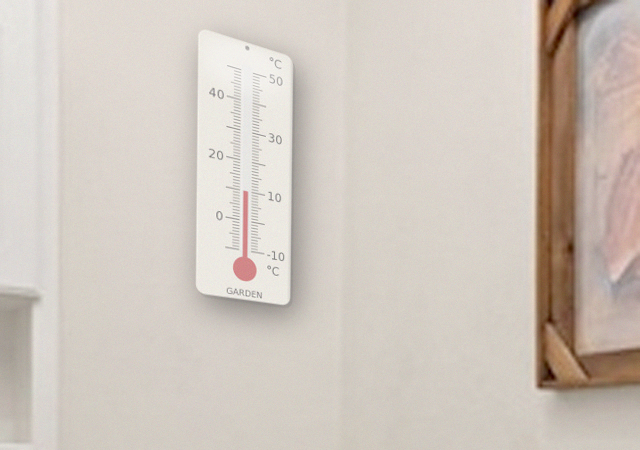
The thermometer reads 10 °C
